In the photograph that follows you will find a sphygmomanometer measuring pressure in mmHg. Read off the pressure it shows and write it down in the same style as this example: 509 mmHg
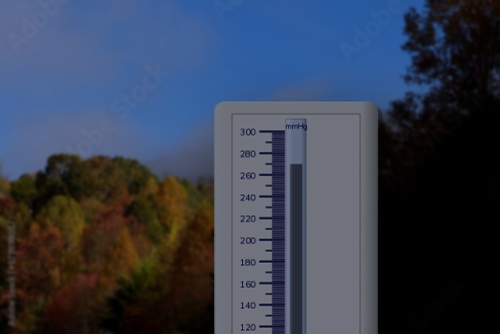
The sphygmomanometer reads 270 mmHg
